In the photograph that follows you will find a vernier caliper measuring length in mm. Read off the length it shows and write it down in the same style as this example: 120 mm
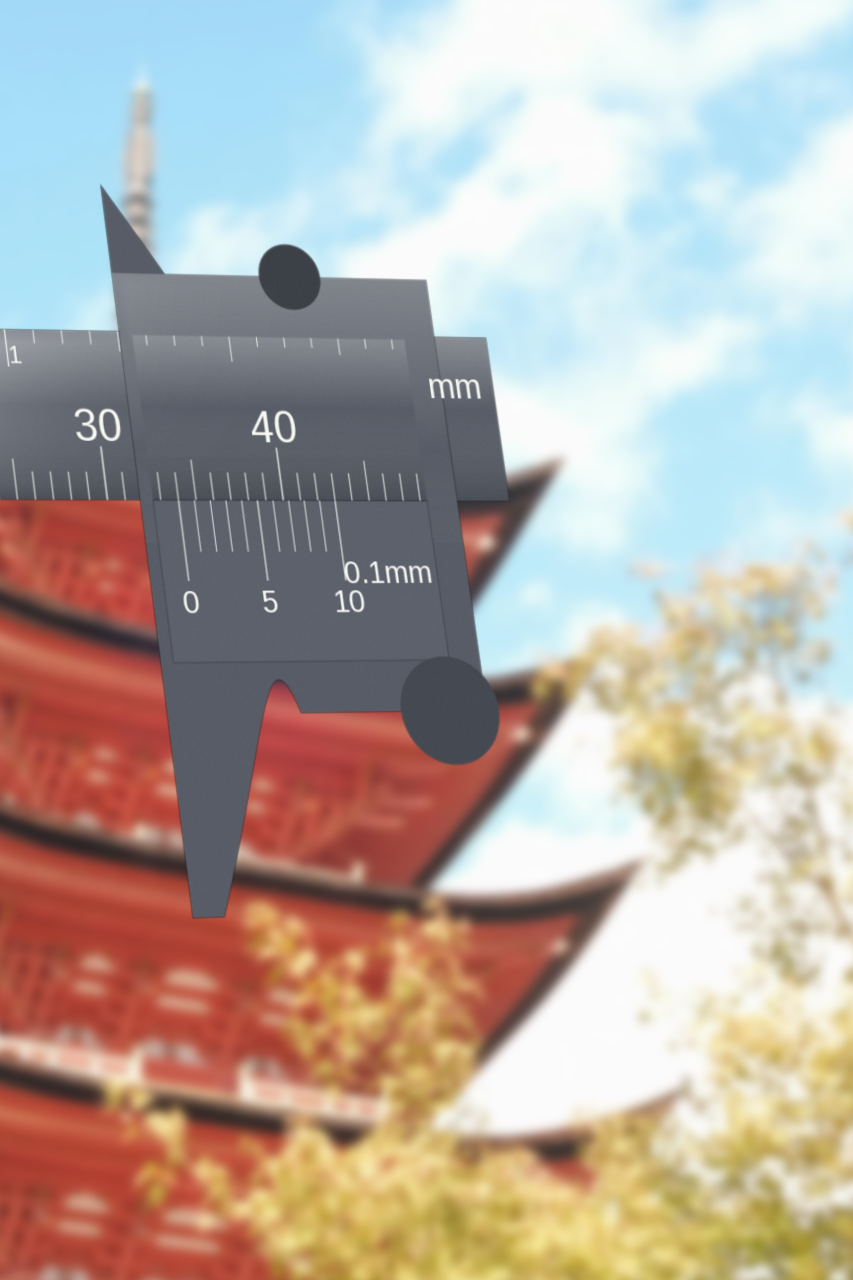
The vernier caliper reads 34.0 mm
